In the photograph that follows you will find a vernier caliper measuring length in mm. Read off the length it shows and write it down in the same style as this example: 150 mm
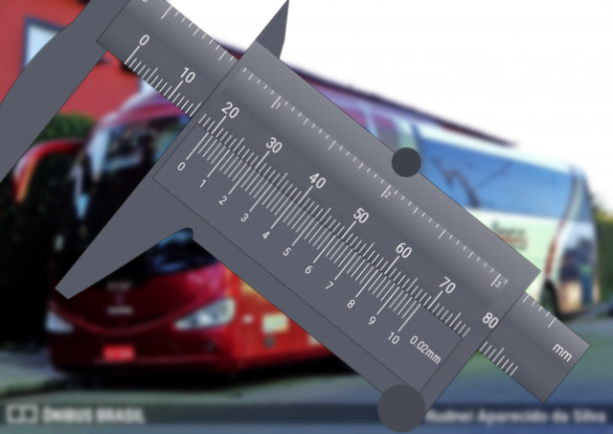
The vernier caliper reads 19.4 mm
